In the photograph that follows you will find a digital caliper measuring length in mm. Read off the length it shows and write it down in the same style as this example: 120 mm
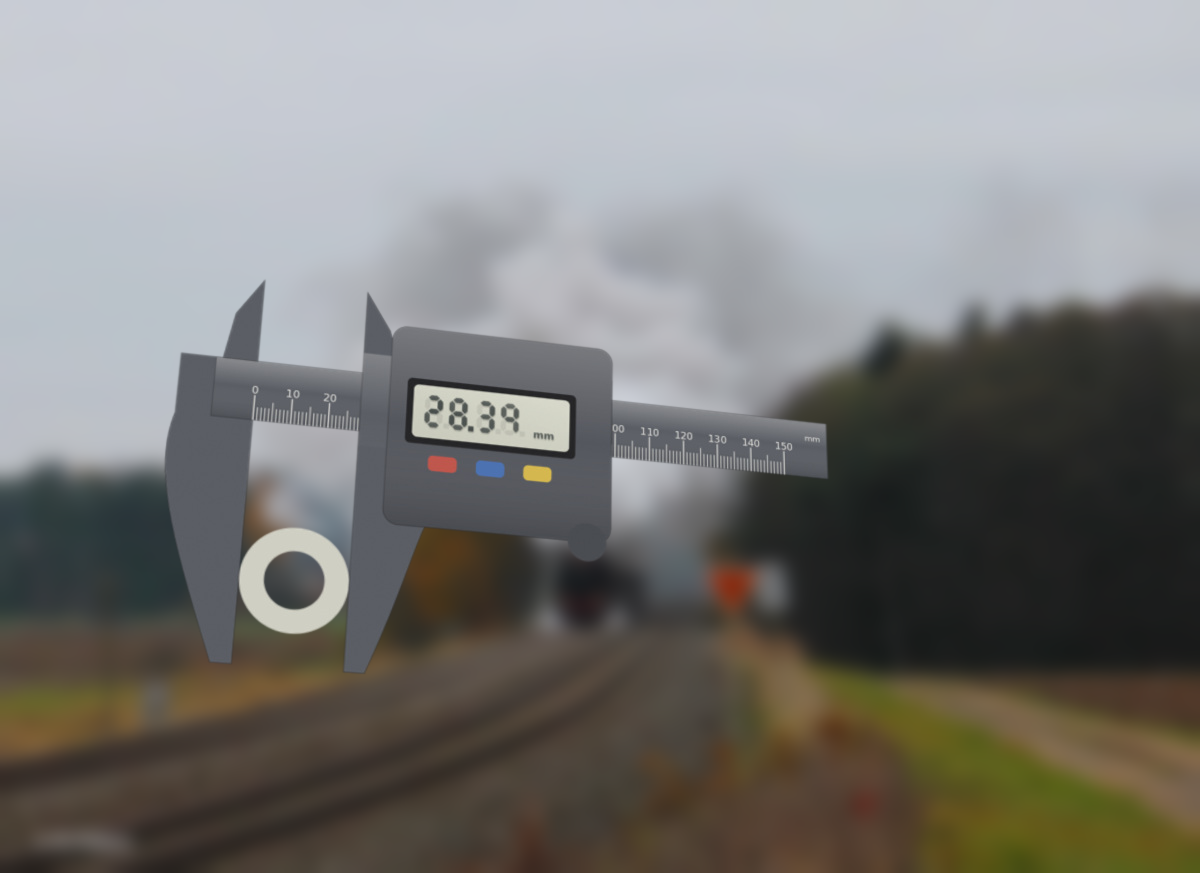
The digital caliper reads 28.39 mm
